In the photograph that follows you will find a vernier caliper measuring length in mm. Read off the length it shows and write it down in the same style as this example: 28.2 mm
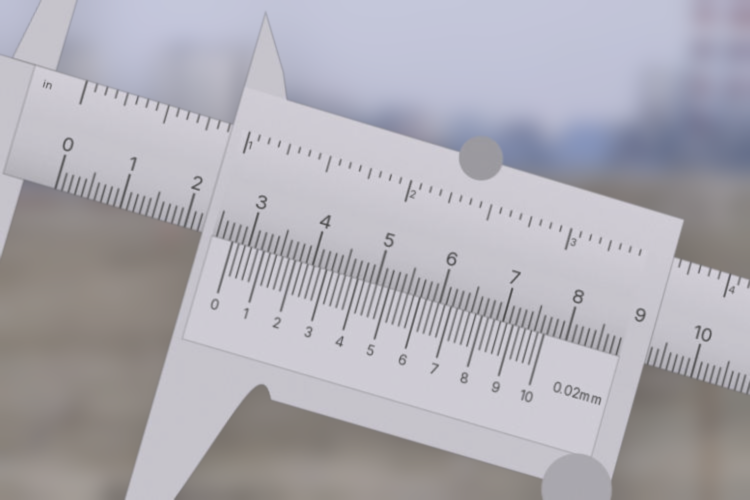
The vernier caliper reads 27.5 mm
